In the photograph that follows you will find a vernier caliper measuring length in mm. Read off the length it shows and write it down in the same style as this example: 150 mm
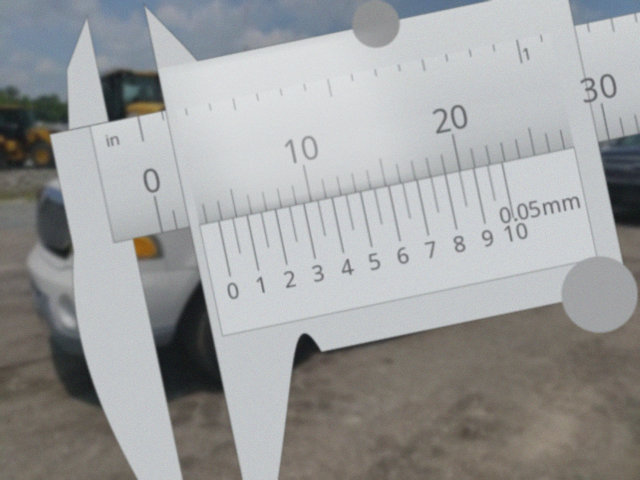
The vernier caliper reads 3.8 mm
